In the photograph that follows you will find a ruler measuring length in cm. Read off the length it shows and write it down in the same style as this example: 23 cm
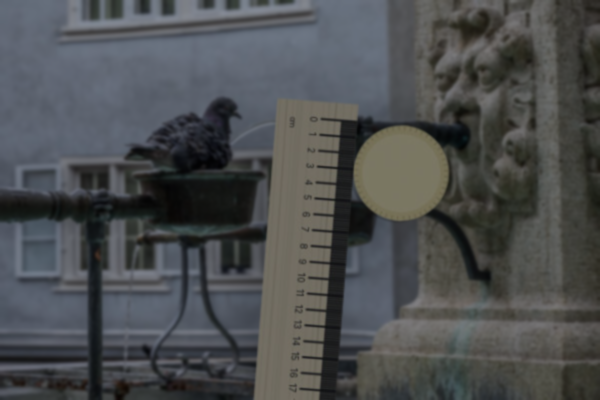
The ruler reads 6 cm
